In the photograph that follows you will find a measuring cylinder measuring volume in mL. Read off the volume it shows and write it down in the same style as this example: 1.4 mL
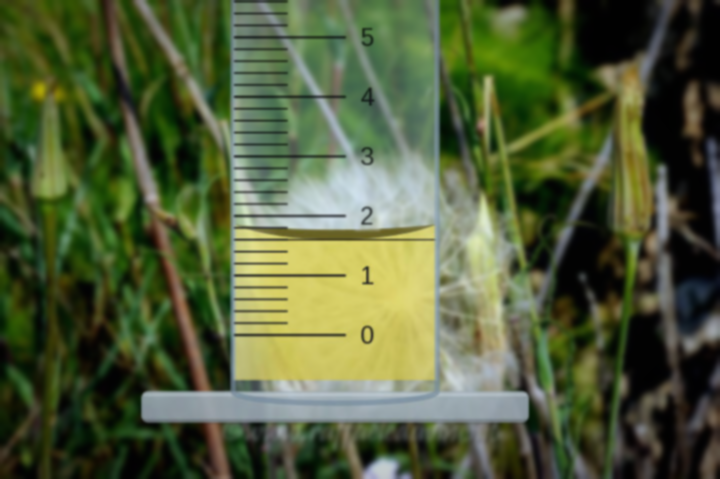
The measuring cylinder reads 1.6 mL
